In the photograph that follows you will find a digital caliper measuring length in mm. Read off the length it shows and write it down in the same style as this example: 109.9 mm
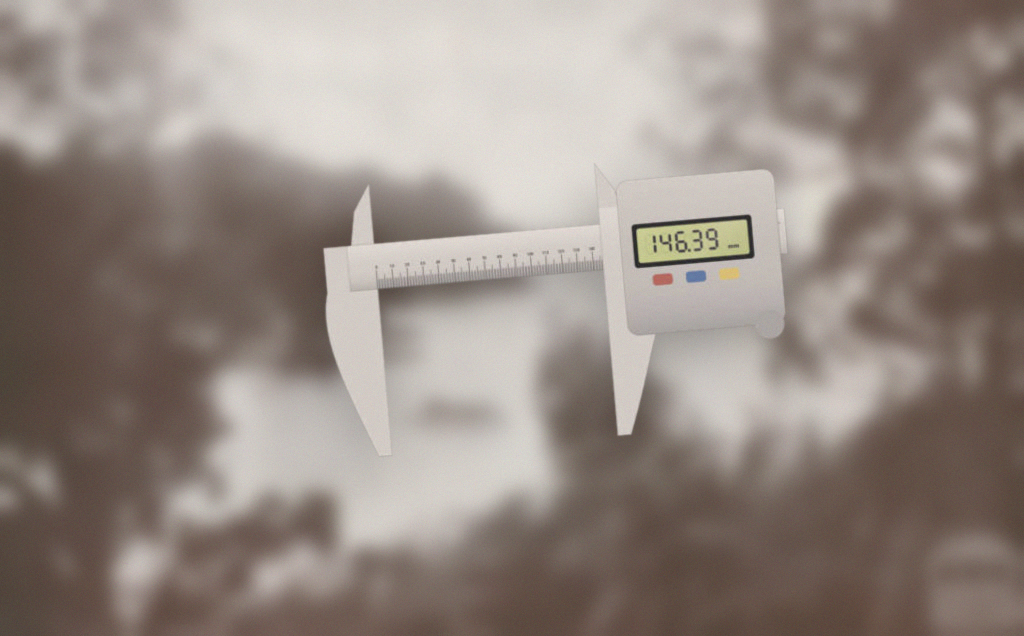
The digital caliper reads 146.39 mm
